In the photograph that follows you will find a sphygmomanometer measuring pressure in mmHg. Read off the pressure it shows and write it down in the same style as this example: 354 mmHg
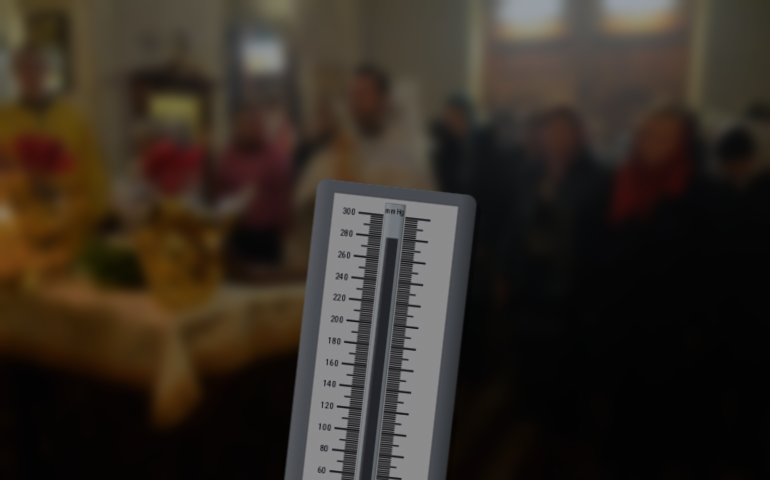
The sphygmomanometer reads 280 mmHg
